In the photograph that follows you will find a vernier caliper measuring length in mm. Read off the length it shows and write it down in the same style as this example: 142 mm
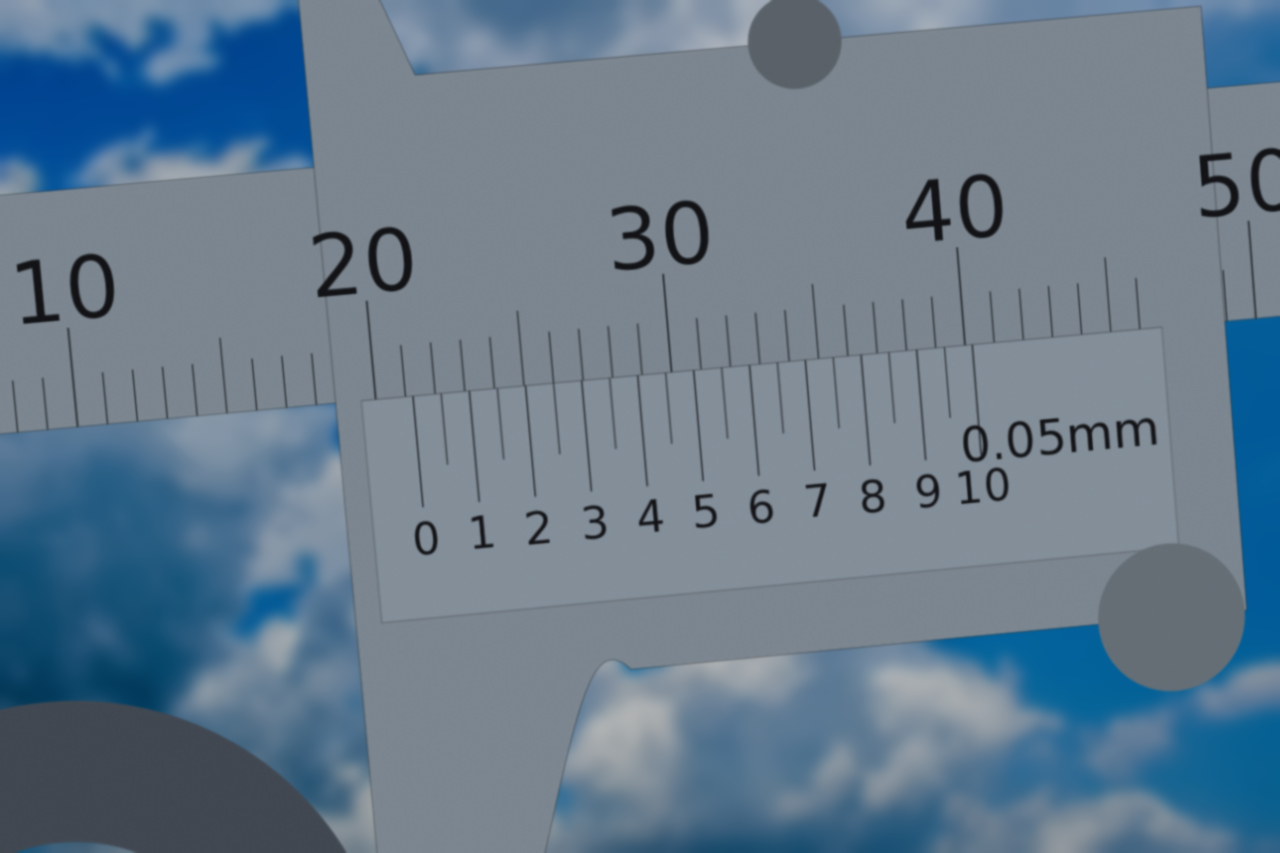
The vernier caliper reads 21.25 mm
